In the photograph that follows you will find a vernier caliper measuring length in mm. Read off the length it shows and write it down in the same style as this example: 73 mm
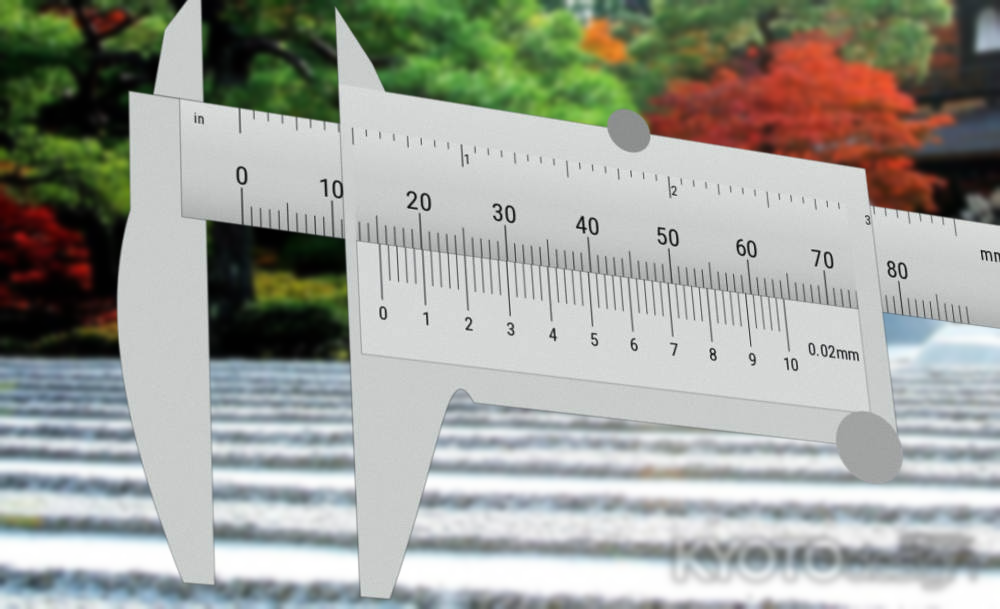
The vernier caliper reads 15.2 mm
